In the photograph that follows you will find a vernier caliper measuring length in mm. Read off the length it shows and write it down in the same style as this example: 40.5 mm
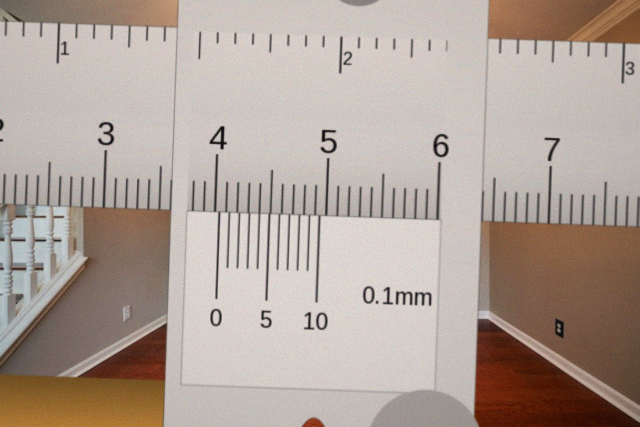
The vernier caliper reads 40.4 mm
